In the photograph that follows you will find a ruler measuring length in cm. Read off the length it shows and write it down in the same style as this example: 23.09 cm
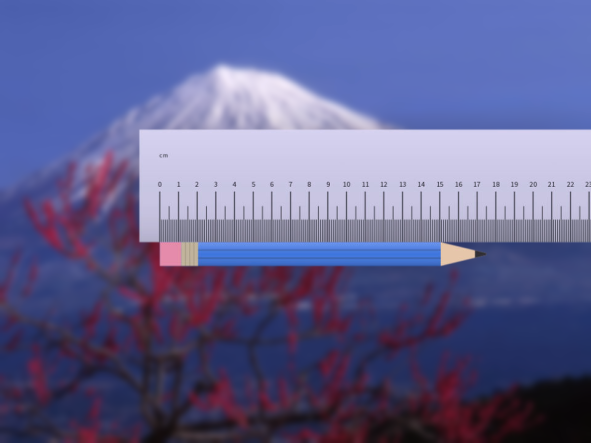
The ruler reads 17.5 cm
